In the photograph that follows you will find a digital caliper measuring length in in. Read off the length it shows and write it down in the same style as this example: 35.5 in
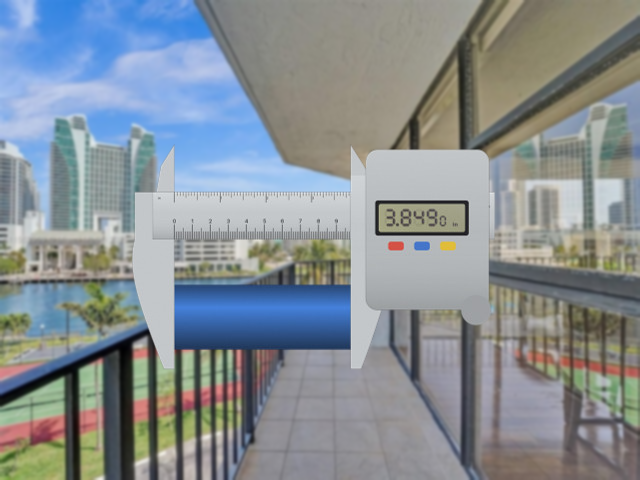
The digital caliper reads 3.8490 in
